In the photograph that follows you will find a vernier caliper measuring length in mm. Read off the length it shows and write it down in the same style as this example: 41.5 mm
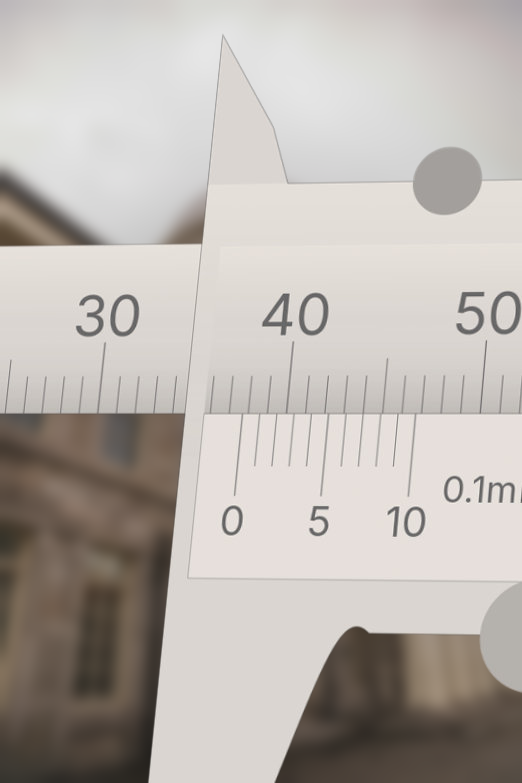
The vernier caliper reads 37.7 mm
